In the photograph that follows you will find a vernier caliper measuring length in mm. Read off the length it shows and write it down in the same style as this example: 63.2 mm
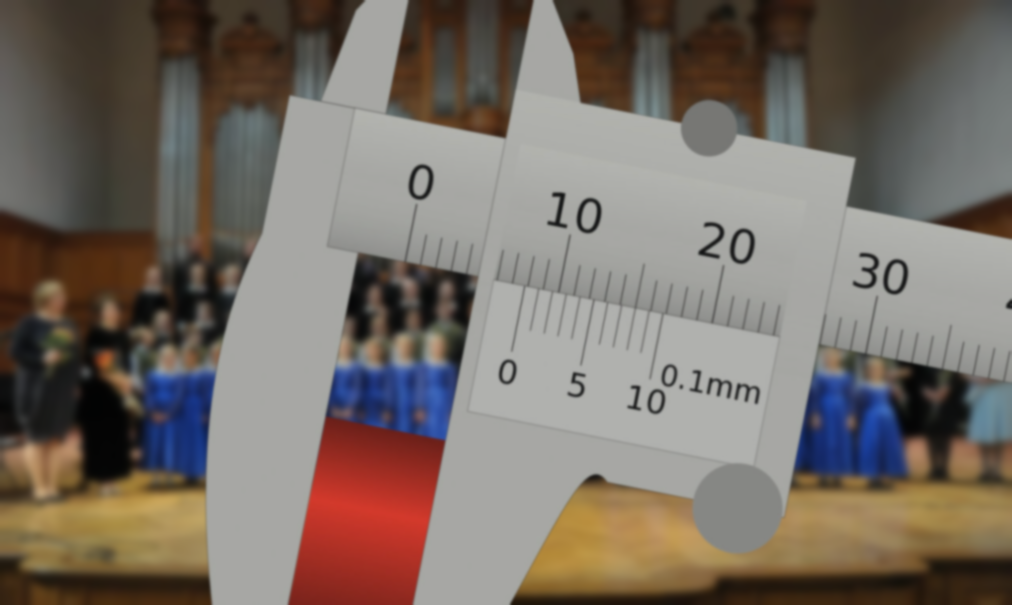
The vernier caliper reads 7.8 mm
